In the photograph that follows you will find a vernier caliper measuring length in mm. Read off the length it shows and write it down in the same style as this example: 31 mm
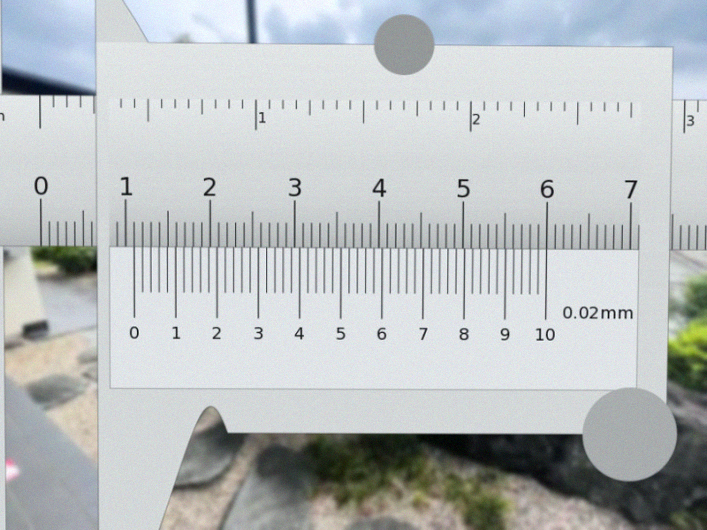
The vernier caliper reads 11.0 mm
